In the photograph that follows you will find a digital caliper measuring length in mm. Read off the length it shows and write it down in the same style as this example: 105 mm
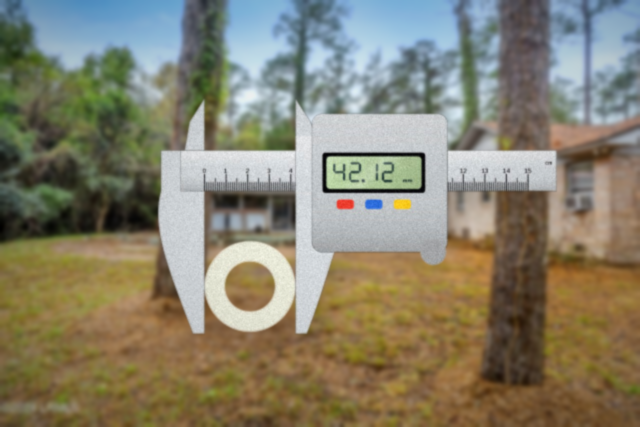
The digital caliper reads 42.12 mm
